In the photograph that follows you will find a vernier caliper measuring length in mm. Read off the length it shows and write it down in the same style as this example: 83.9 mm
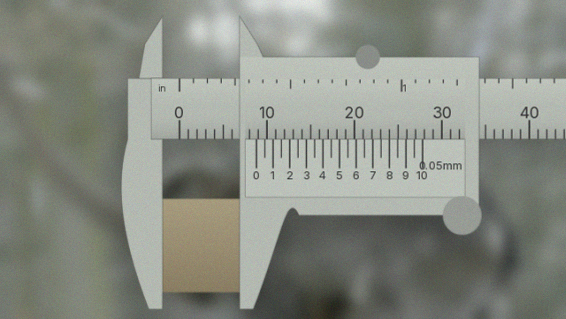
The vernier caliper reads 8.8 mm
